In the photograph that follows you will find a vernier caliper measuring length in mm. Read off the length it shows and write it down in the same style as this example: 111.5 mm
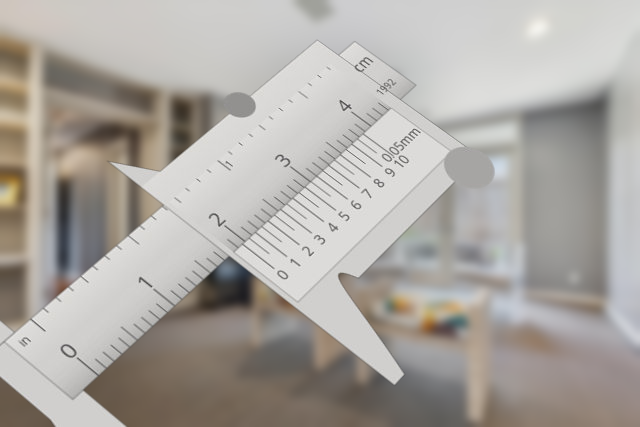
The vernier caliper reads 19.6 mm
